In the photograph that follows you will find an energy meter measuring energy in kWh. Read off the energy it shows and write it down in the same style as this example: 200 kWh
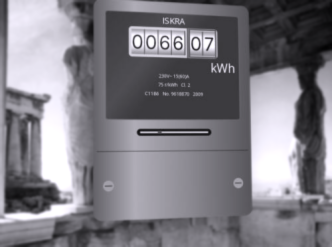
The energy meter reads 66.07 kWh
